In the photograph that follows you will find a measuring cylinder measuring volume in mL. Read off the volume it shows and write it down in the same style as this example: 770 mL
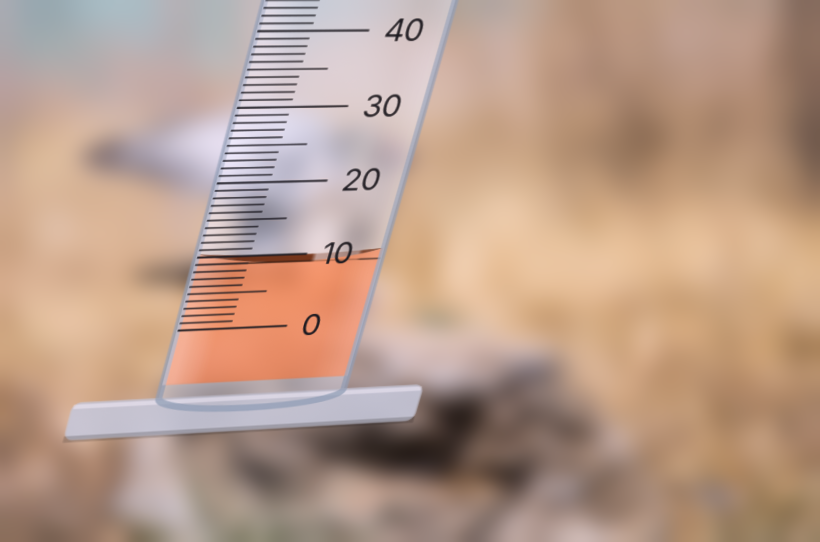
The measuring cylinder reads 9 mL
